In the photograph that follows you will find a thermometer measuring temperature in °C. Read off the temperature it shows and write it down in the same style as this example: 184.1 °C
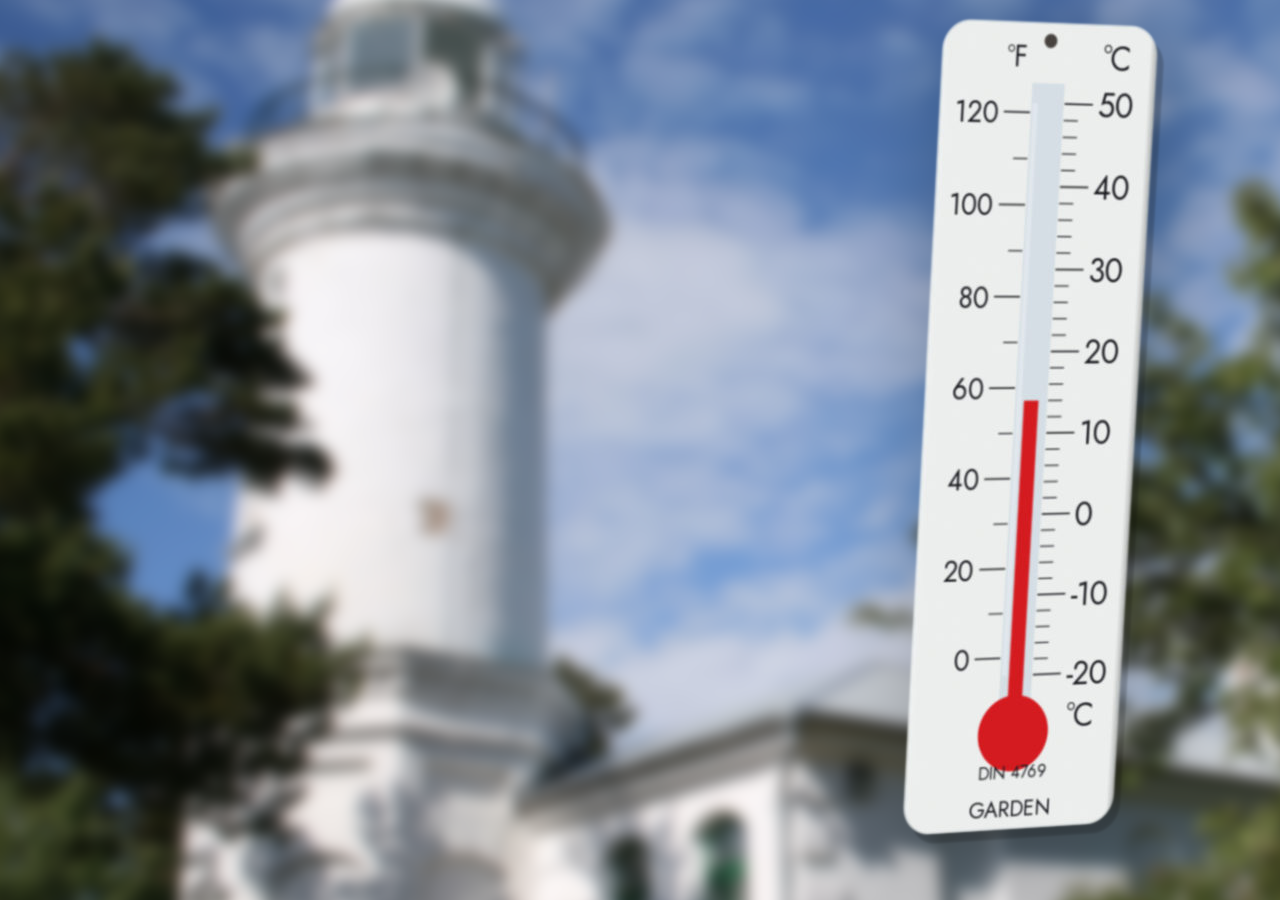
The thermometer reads 14 °C
